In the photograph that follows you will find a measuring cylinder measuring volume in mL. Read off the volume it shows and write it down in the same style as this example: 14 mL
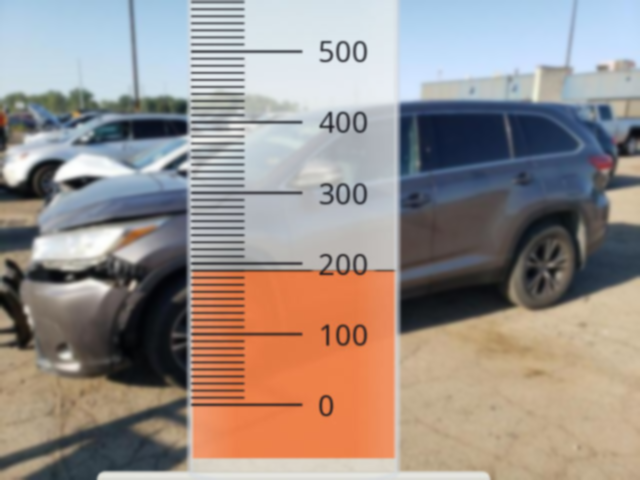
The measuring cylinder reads 190 mL
